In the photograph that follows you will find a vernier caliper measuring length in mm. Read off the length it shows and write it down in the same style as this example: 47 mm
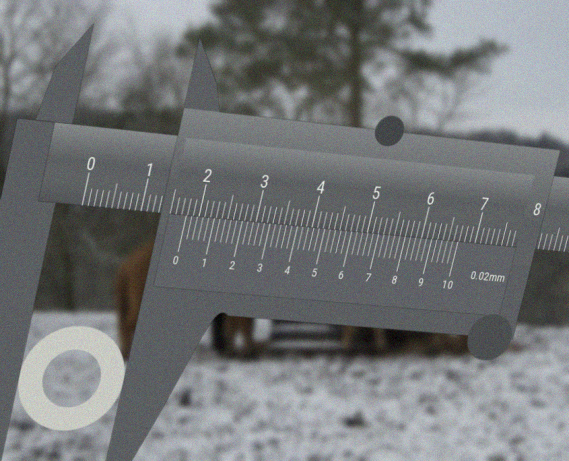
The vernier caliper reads 17.8 mm
